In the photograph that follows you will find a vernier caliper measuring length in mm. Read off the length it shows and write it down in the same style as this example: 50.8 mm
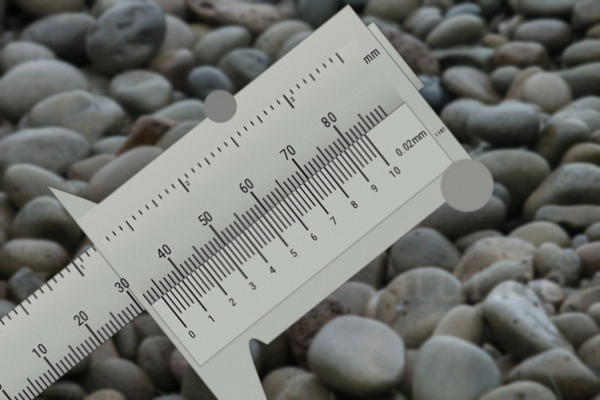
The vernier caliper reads 34.5 mm
